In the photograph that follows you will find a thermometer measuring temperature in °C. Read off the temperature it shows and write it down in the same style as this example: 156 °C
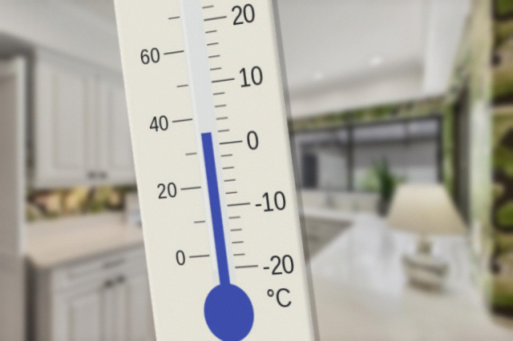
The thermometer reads 2 °C
